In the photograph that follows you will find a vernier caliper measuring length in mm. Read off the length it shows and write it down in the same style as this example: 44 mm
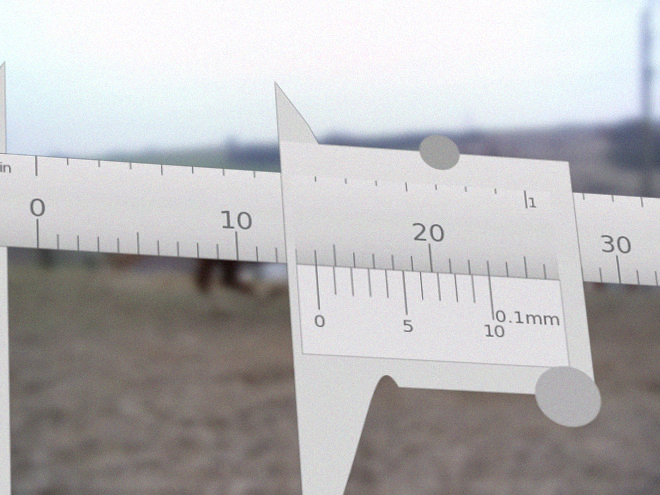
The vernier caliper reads 14.0 mm
